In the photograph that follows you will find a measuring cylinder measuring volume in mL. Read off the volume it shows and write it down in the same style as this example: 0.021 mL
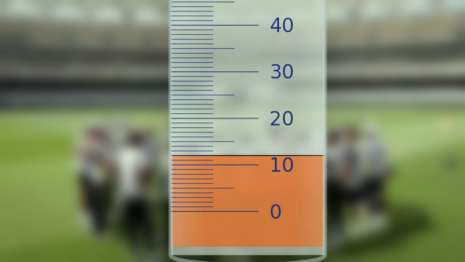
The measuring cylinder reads 12 mL
